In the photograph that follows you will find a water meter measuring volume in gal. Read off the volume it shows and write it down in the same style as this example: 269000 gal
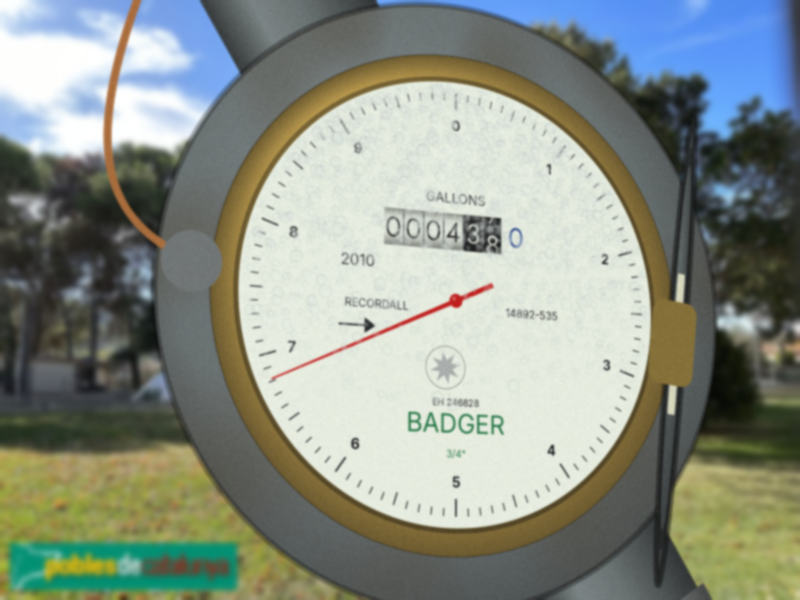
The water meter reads 4376.8 gal
